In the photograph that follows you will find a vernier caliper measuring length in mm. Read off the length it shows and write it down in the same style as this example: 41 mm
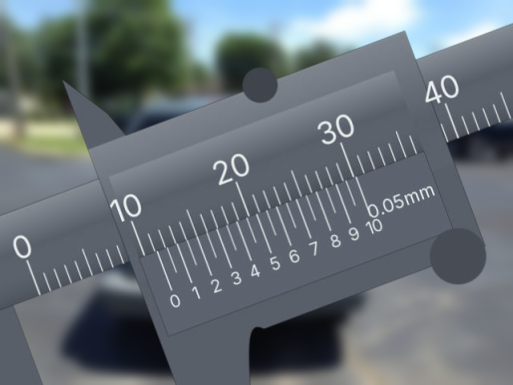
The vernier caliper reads 11.2 mm
